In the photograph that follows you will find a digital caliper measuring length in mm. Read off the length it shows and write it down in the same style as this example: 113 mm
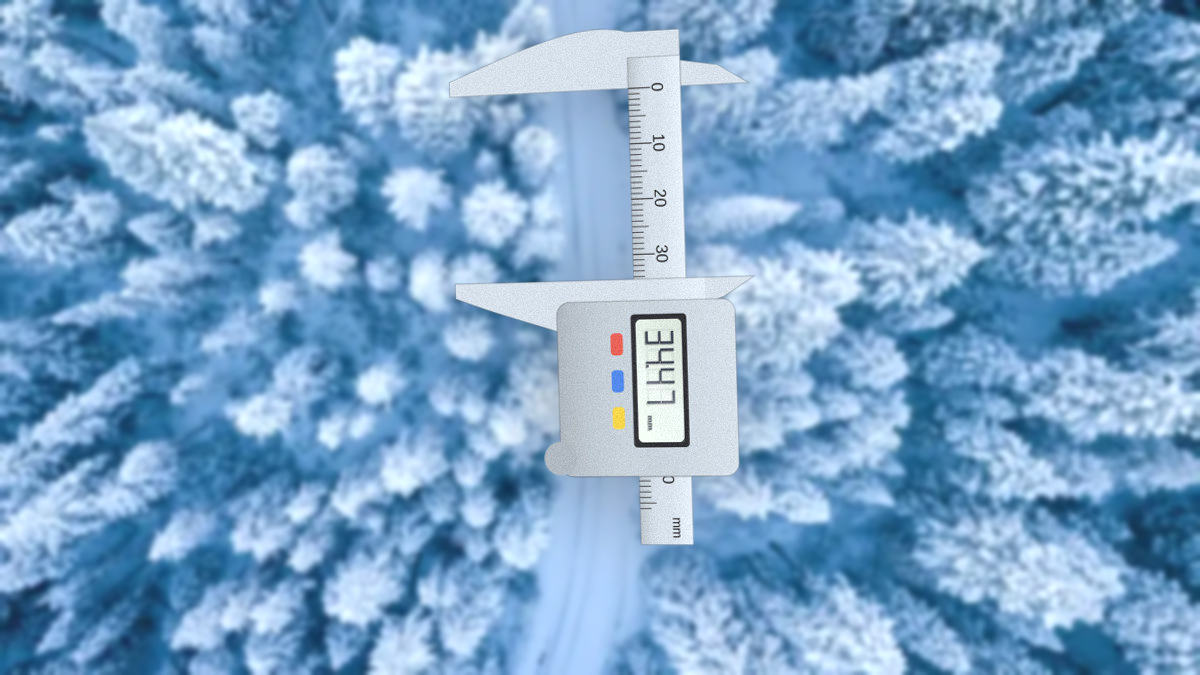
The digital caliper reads 34.47 mm
